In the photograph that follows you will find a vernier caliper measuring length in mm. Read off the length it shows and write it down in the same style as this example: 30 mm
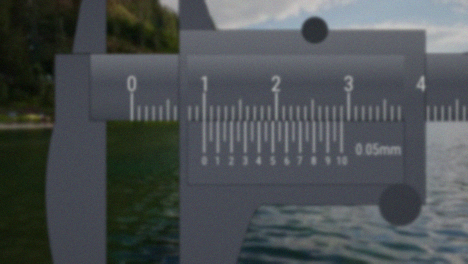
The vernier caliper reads 10.0 mm
